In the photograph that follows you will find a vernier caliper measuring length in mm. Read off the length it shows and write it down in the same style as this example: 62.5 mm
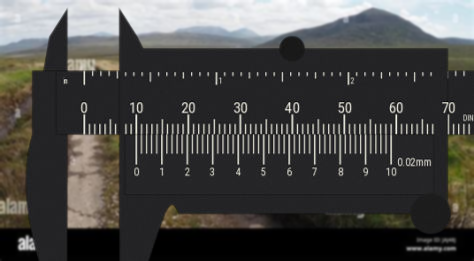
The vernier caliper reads 10.0 mm
